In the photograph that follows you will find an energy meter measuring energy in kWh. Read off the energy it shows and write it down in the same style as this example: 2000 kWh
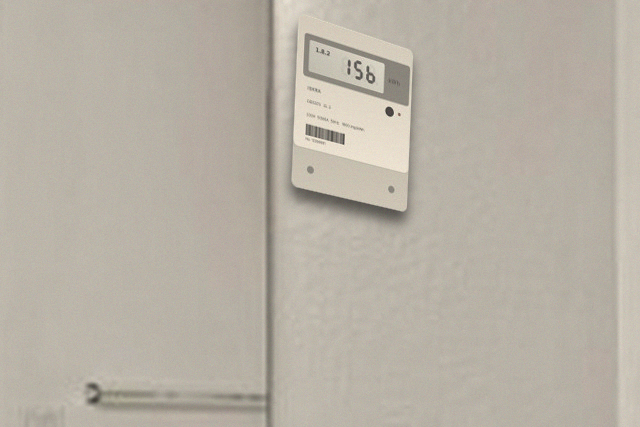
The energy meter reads 156 kWh
